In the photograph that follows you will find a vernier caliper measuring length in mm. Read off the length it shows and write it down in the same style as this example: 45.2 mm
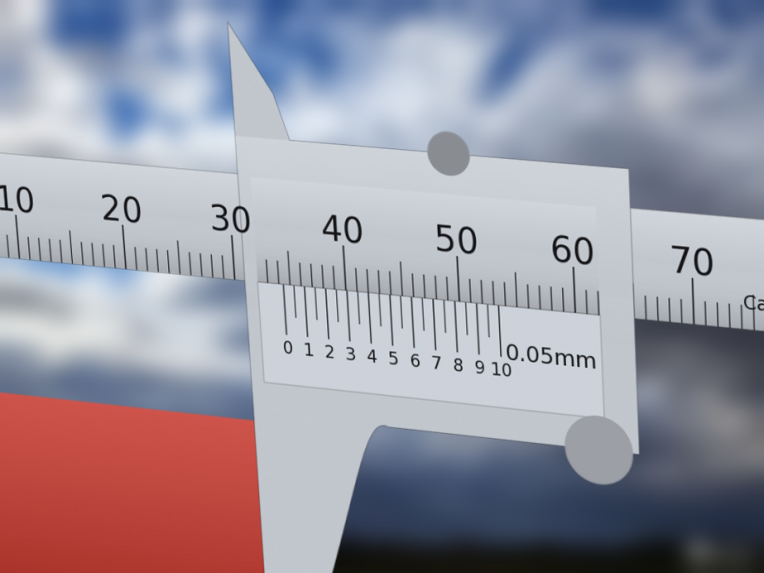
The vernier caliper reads 34.4 mm
